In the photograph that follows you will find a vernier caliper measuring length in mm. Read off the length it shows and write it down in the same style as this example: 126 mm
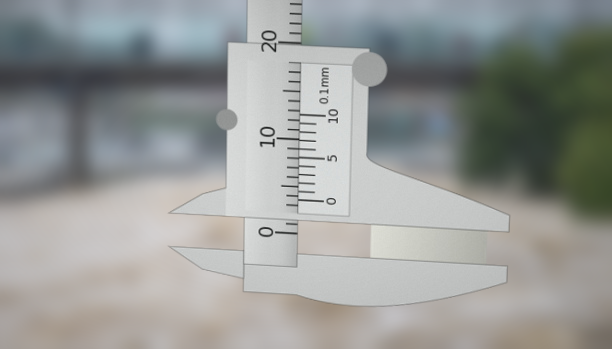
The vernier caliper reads 3.6 mm
